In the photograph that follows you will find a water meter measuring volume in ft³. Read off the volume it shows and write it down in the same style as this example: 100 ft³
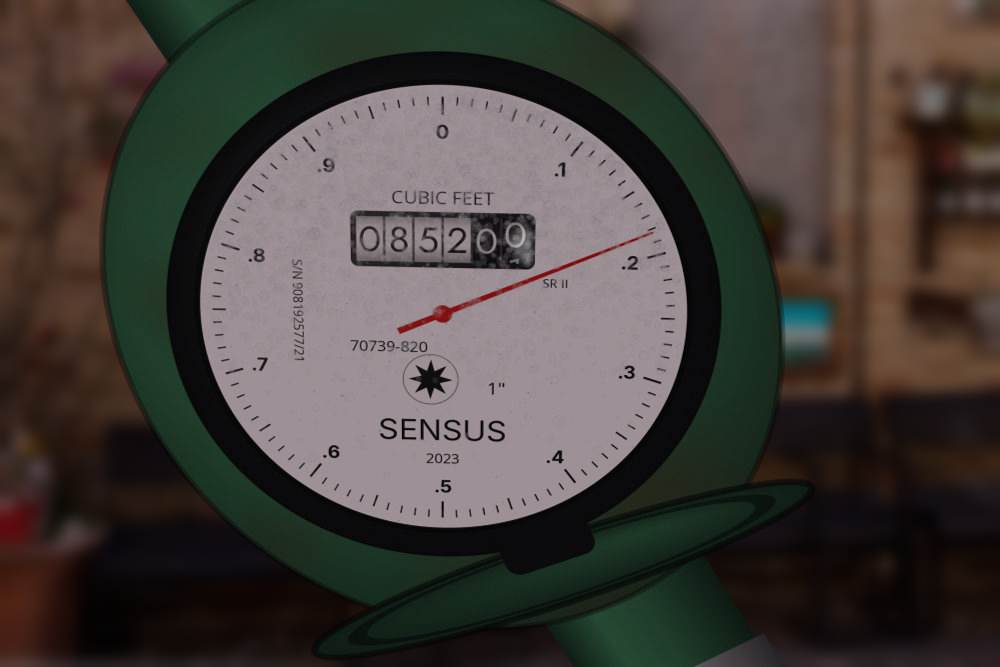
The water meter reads 85200.18 ft³
